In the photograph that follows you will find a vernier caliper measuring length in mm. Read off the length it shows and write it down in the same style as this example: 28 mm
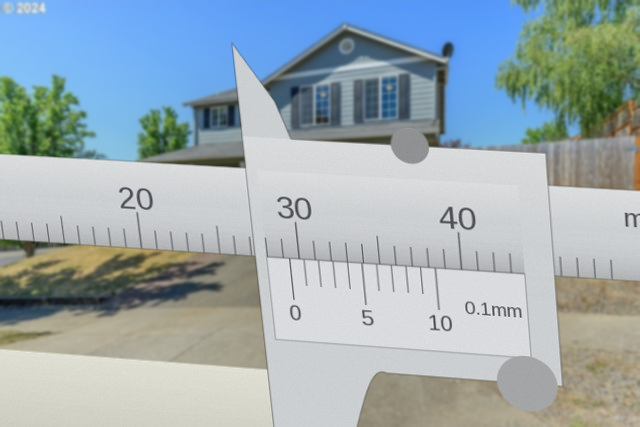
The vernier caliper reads 29.4 mm
